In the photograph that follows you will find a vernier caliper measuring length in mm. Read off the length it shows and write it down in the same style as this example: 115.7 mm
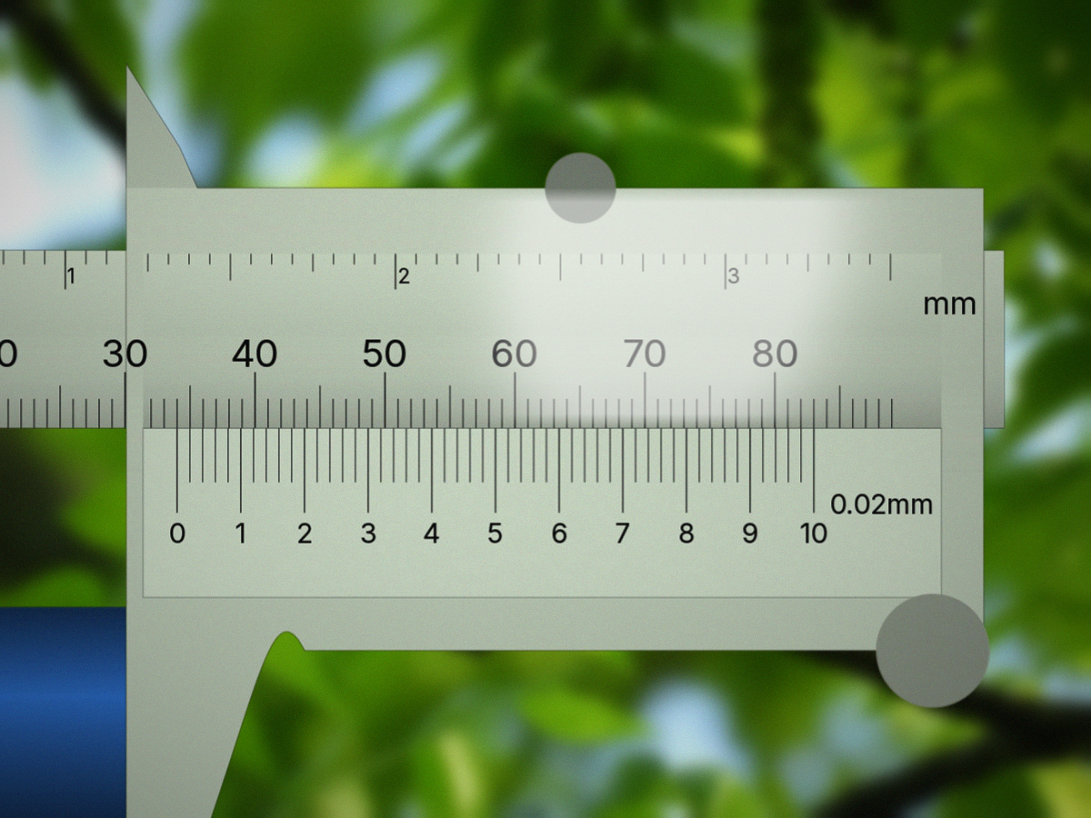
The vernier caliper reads 34.0 mm
